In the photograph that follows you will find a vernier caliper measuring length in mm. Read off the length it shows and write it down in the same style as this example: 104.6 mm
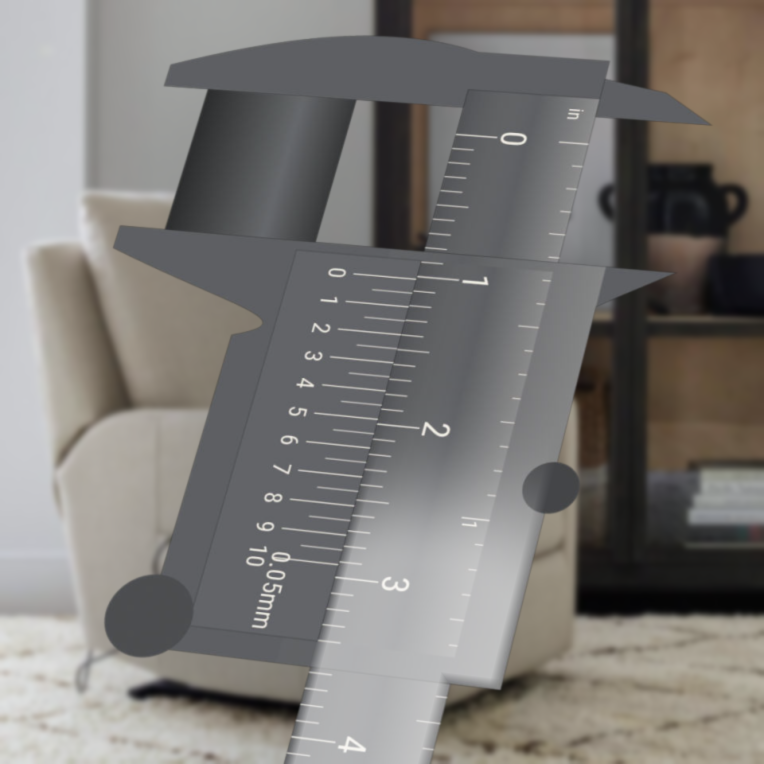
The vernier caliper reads 10.2 mm
